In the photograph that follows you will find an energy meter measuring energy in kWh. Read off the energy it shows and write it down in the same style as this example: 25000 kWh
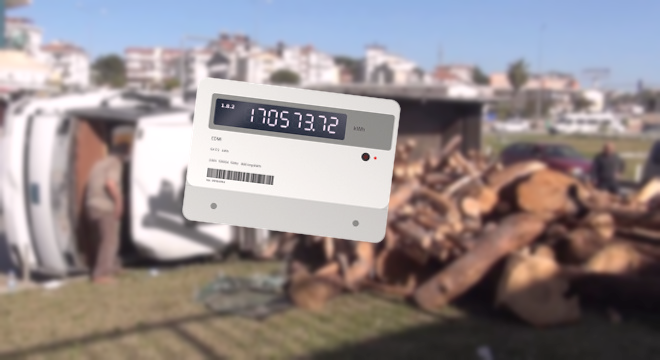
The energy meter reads 170573.72 kWh
